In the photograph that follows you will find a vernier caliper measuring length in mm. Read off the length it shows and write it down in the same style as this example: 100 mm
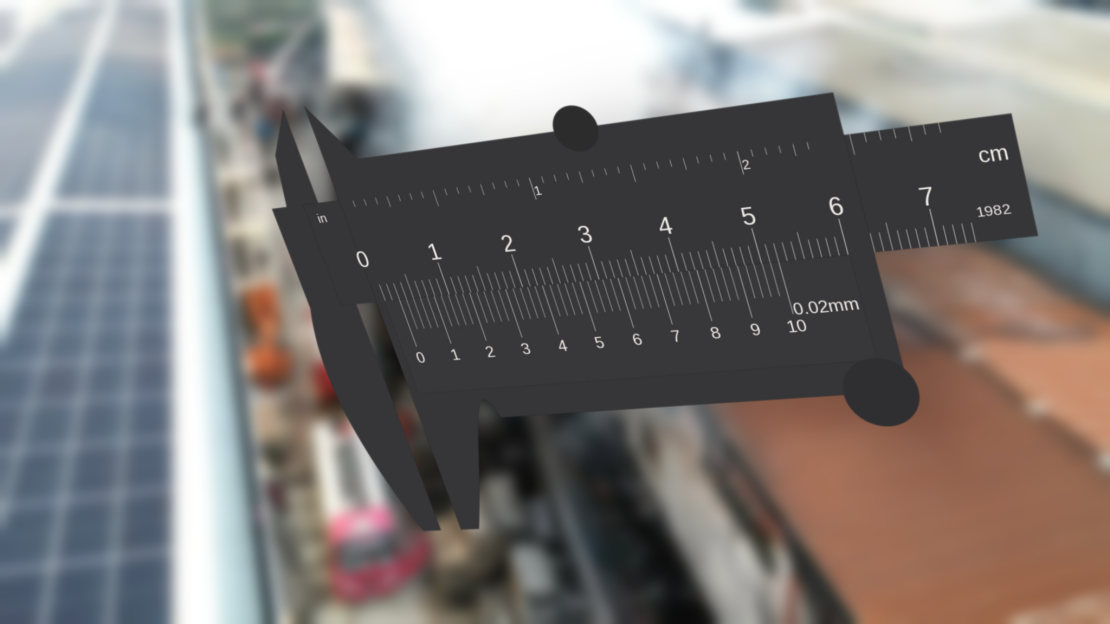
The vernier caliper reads 3.0 mm
